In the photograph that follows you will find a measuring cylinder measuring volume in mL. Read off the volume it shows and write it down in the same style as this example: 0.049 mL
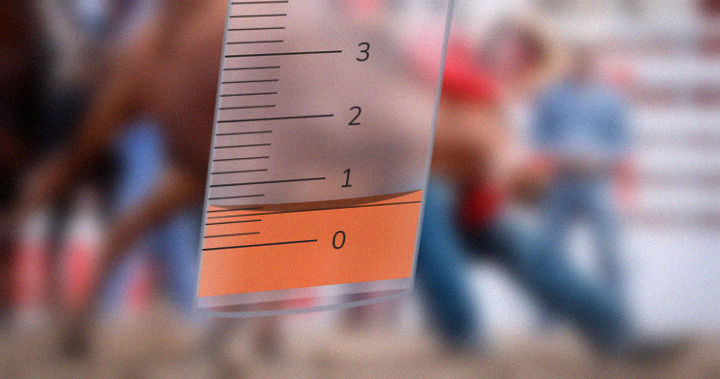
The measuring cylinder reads 0.5 mL
